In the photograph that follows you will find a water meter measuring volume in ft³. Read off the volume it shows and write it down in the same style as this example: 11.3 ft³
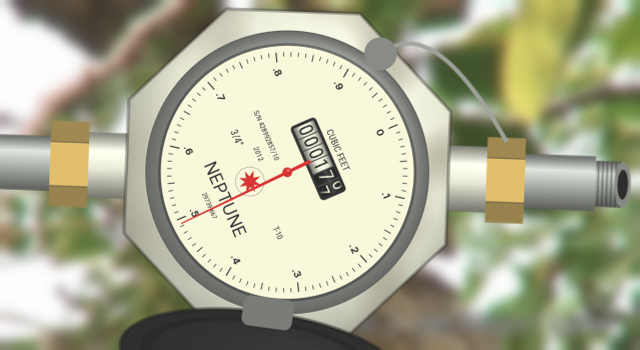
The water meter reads 176.49 ft³
